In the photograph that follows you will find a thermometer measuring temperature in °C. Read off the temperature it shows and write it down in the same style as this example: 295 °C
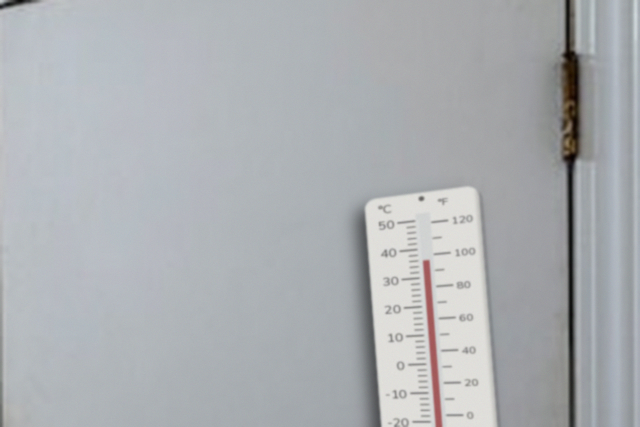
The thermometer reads 36 °C
